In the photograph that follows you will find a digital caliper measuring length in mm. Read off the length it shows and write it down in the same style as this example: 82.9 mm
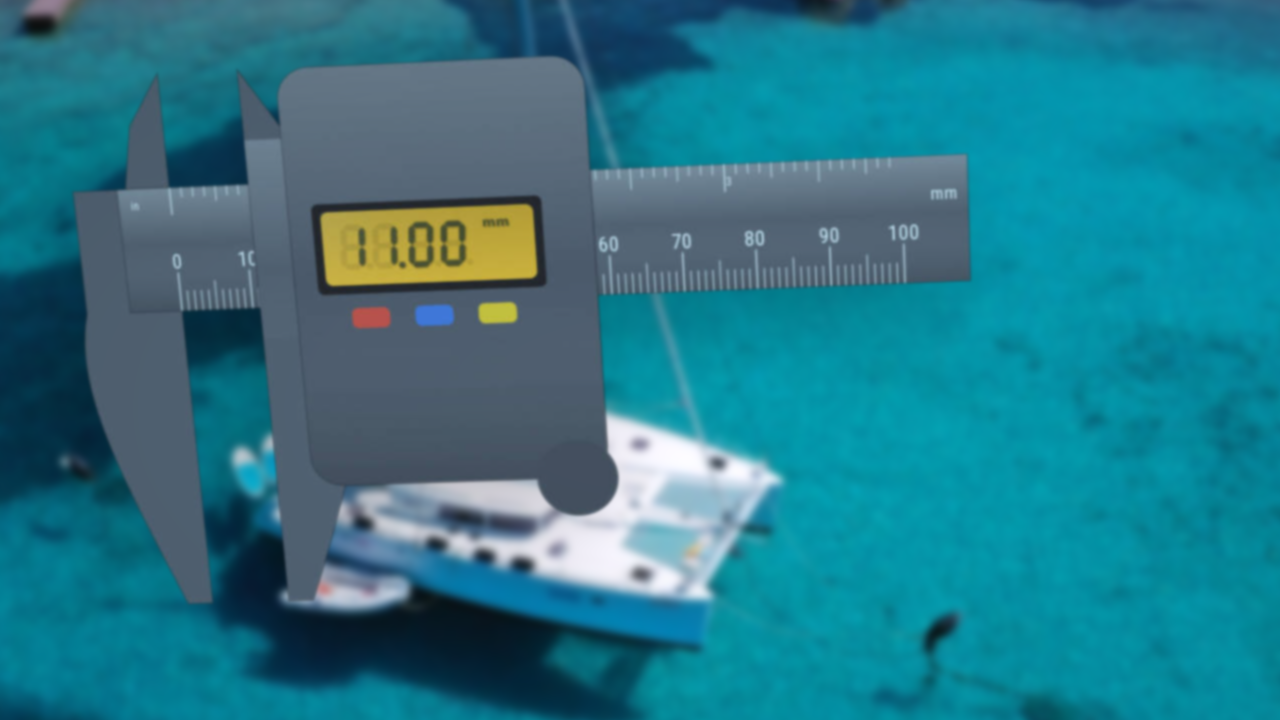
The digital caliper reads 11.00 mm
